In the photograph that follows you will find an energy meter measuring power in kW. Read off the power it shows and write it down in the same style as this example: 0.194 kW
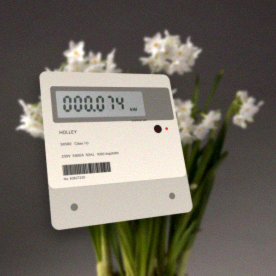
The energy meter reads 0.074 kW
